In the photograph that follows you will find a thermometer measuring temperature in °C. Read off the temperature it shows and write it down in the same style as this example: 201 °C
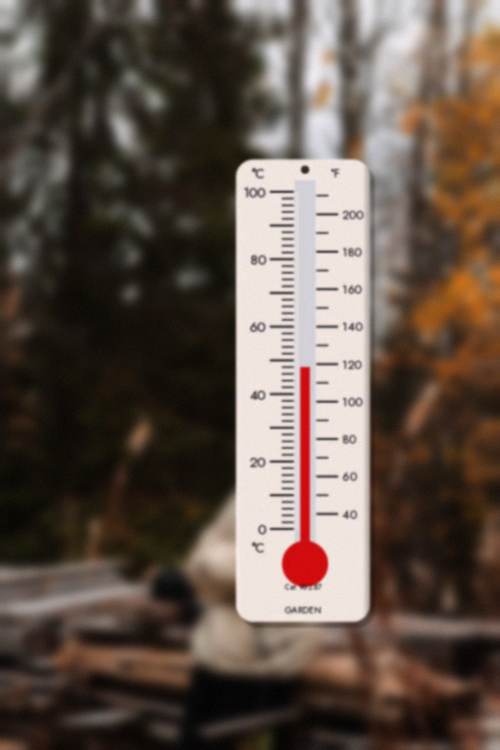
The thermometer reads 48 °C
